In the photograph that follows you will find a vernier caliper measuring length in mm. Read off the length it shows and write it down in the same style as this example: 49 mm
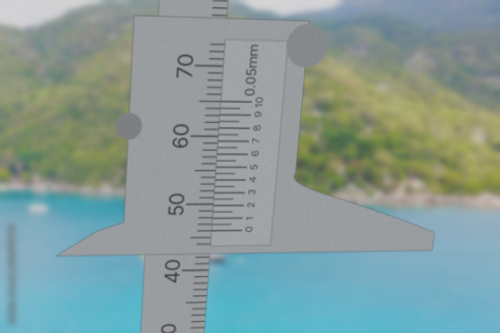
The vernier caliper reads 46.0 mm
